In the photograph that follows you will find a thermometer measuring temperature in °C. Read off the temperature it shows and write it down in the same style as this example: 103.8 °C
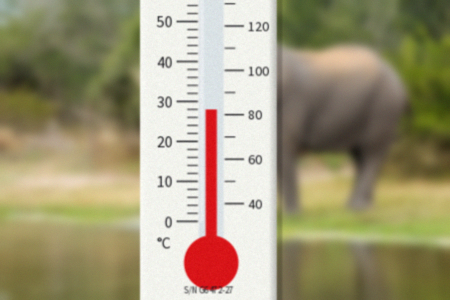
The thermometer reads 28 °C
